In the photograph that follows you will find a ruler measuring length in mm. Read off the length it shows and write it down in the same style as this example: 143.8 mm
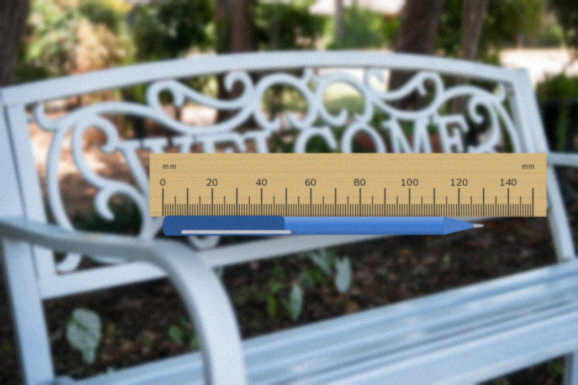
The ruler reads 130 mm
